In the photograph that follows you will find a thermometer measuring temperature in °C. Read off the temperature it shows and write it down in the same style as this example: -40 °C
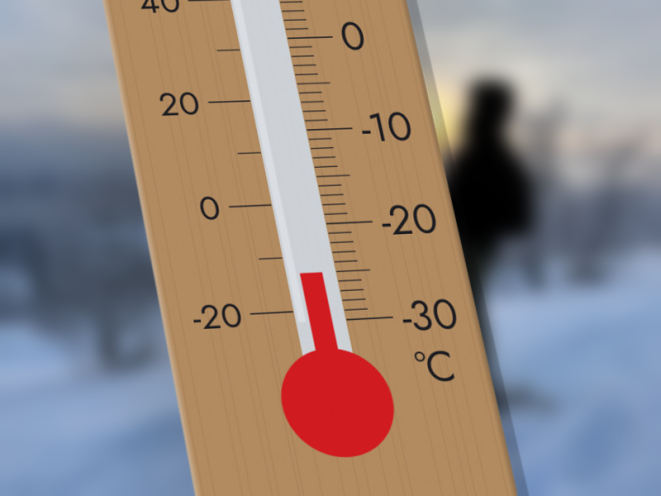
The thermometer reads -25 °C
